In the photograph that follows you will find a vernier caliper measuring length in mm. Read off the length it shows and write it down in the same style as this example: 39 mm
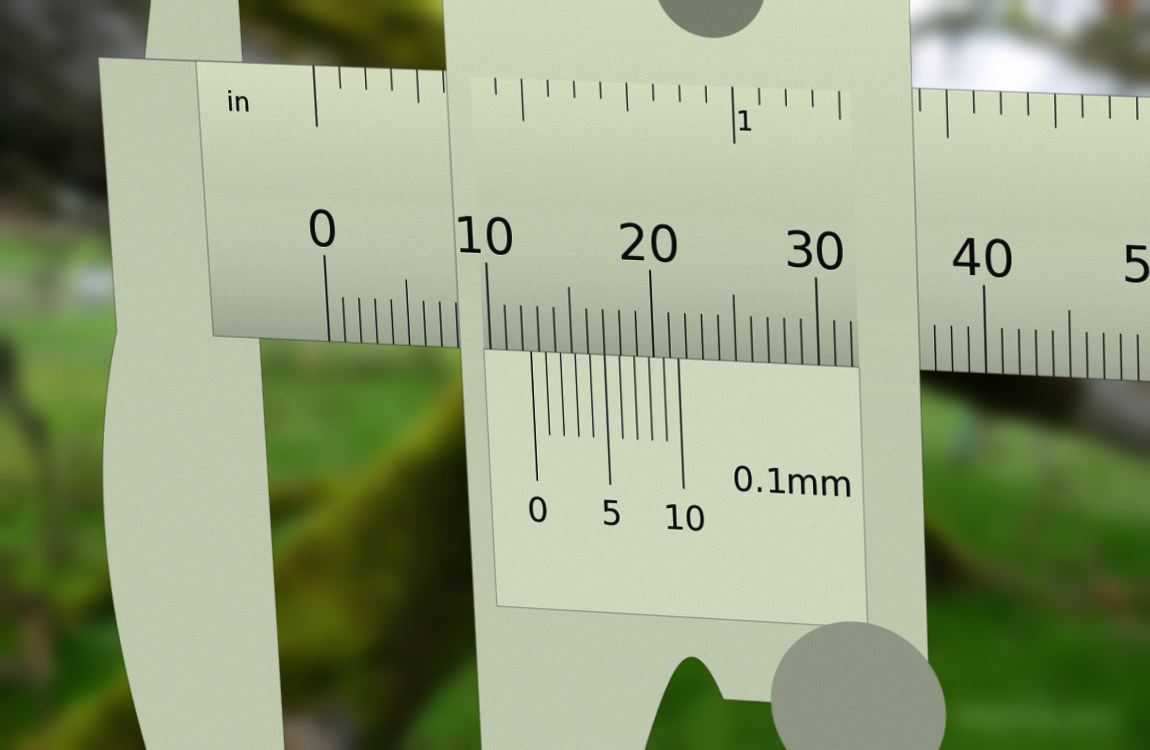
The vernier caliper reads 12.5 mm
